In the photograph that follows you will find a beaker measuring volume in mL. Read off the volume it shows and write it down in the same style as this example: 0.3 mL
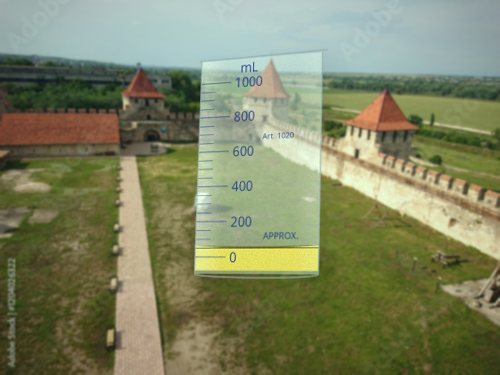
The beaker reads 50 mL
